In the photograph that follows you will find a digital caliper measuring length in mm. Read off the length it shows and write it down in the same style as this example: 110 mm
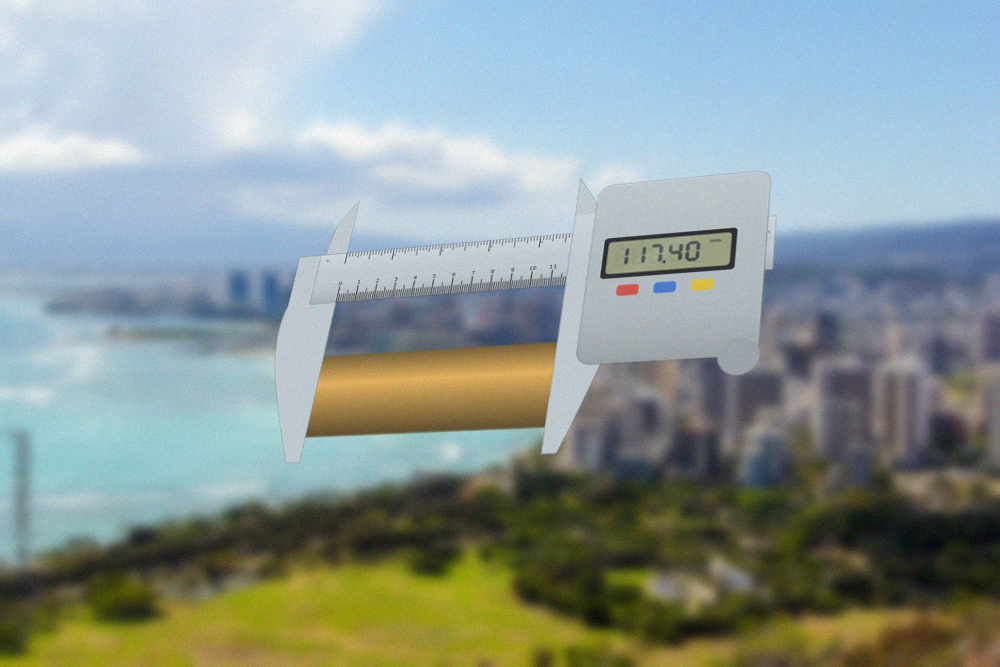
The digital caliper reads 117.40 mm
